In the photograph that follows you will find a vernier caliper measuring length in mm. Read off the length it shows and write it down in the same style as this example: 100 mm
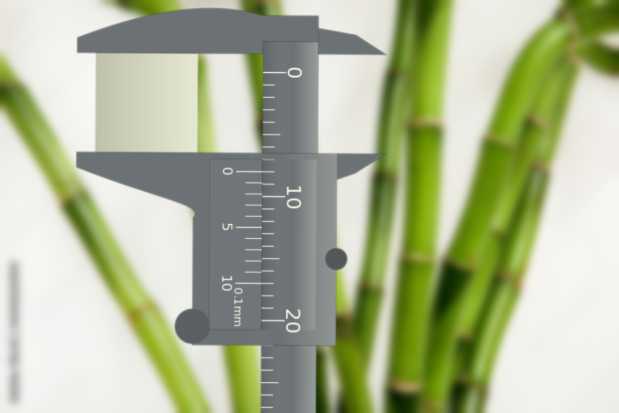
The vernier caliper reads 8.0 mm
